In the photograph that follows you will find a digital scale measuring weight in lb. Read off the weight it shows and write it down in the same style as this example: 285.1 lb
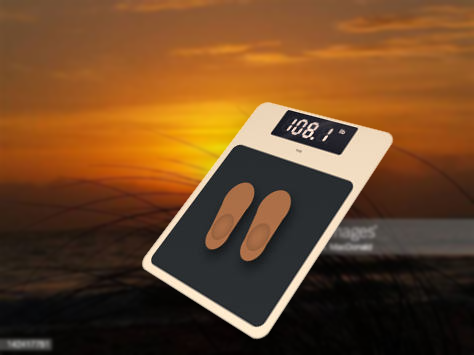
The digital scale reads 108.1 lb
